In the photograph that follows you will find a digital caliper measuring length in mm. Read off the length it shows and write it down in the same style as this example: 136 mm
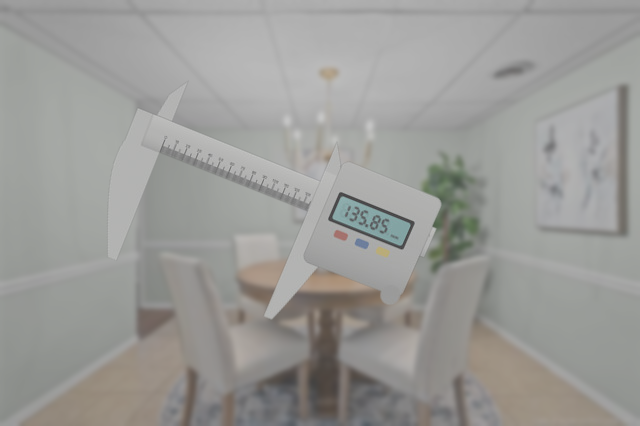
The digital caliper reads 135.85 mm
